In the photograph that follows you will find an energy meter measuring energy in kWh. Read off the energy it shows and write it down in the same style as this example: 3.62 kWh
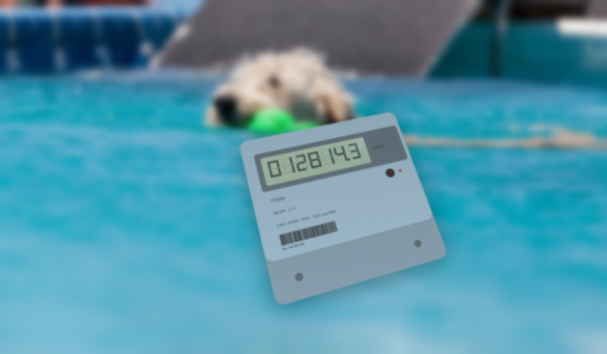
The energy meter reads 12814.3 kWh
